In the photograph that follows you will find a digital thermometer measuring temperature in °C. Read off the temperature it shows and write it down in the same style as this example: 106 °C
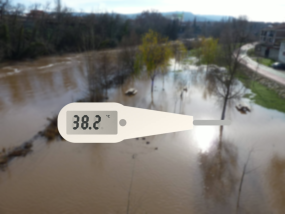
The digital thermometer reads 38.2 °C
